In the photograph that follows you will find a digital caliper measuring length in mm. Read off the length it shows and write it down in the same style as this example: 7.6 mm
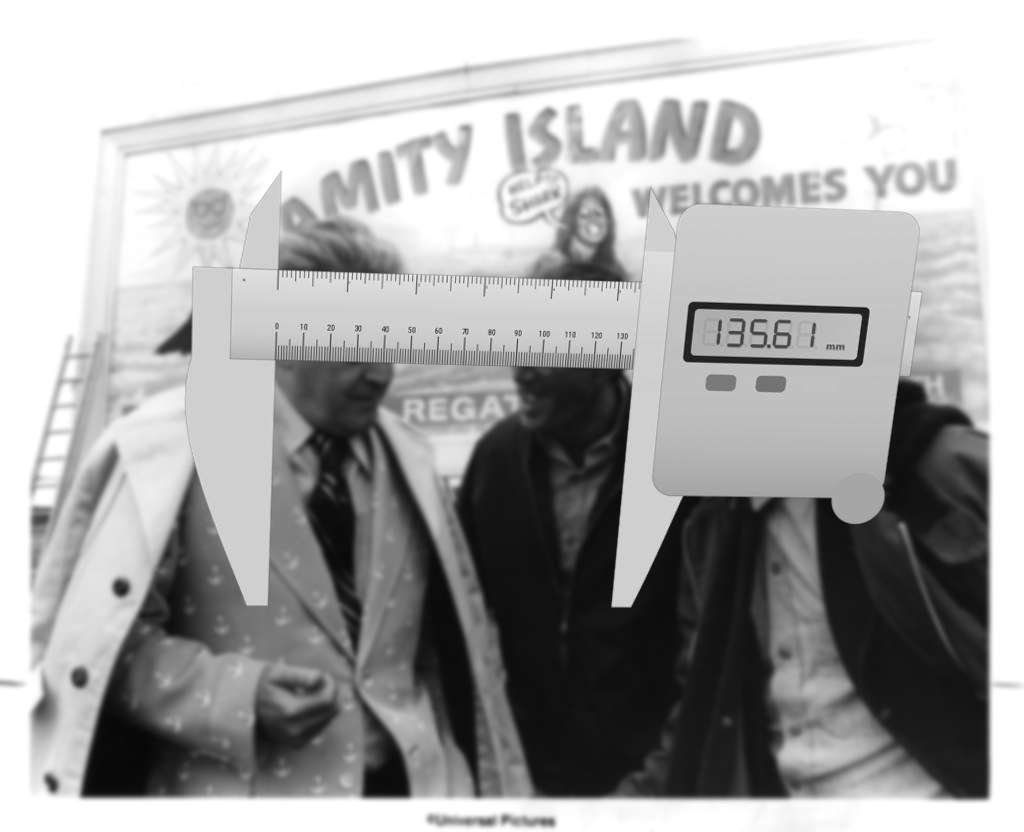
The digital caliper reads 135.61 mm
